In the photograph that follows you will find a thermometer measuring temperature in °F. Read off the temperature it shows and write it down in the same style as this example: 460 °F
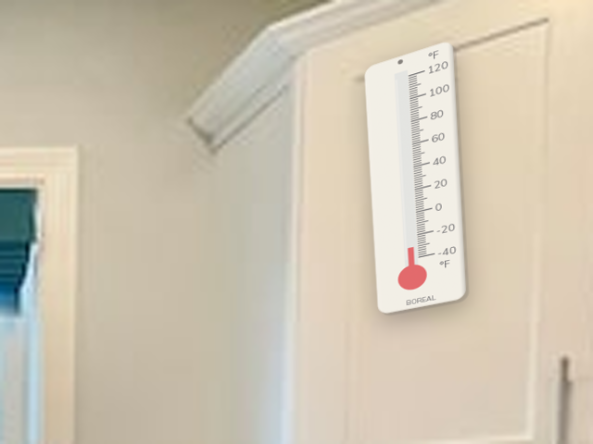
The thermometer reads -30 °F
